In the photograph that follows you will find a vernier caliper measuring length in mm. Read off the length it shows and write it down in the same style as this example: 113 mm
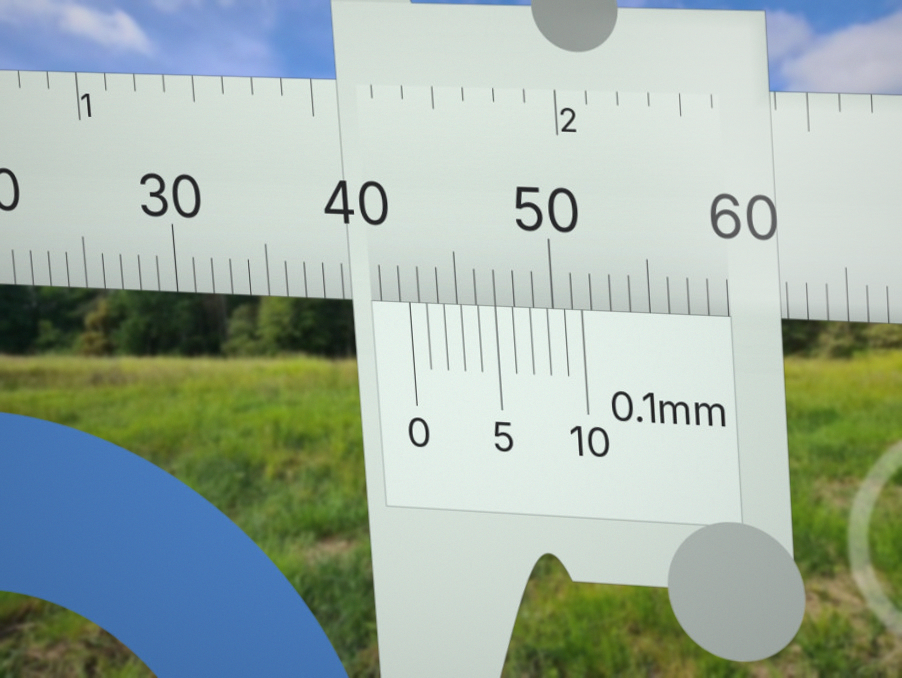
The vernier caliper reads 42.5 mm
